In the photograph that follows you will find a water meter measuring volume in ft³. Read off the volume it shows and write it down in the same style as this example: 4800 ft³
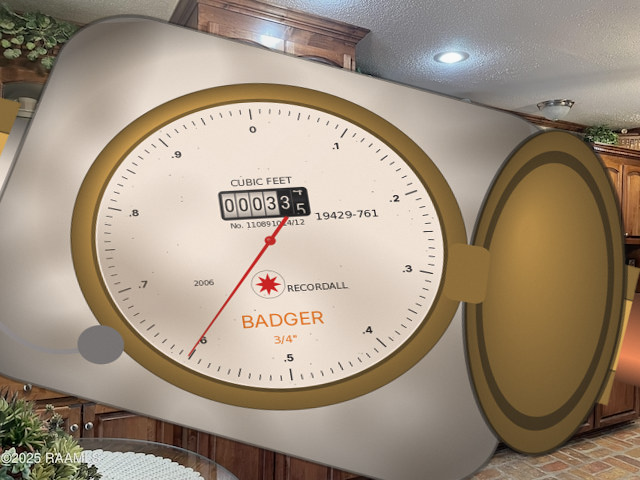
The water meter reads 334.60 ft³
